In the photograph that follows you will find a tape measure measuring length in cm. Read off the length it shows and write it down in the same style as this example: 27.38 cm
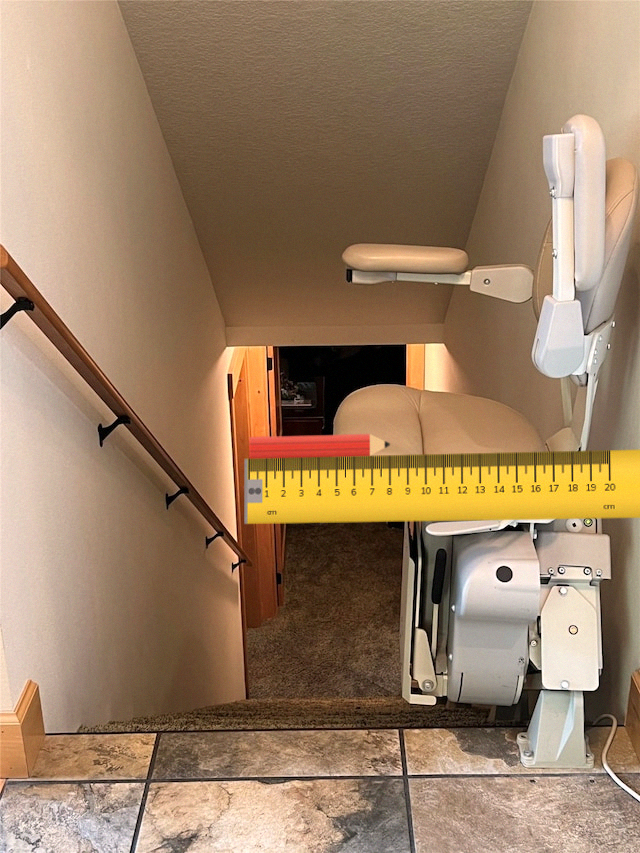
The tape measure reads 8 cm
